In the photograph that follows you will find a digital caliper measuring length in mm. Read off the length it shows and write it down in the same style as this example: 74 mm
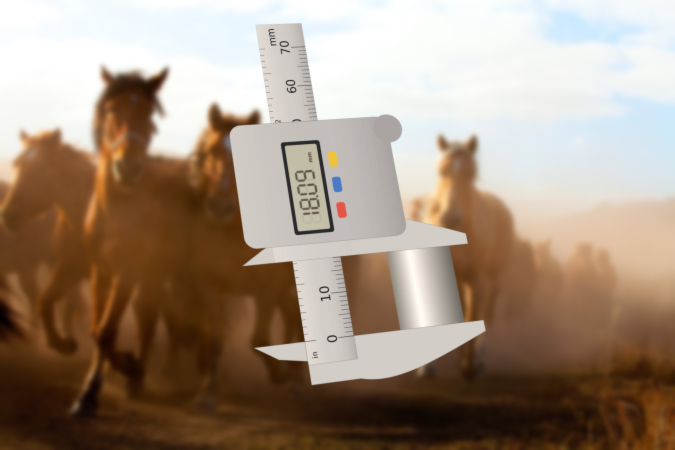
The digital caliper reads 18.09 mm
